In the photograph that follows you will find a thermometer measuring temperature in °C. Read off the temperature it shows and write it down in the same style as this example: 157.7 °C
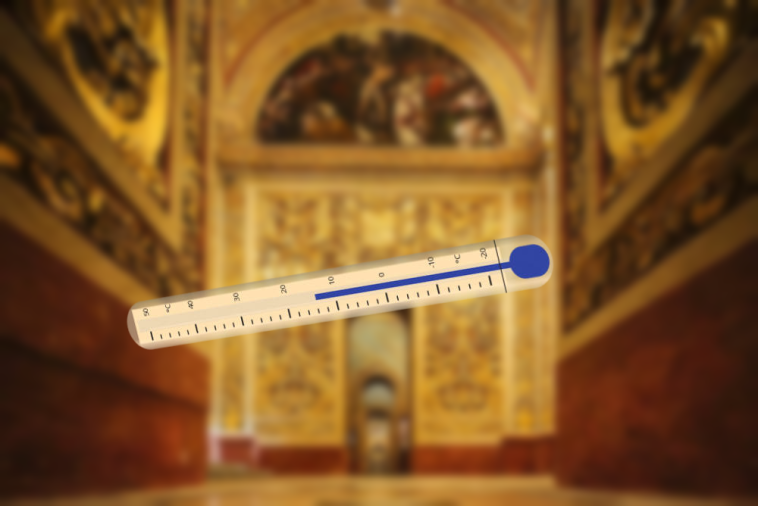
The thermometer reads 14 °C
